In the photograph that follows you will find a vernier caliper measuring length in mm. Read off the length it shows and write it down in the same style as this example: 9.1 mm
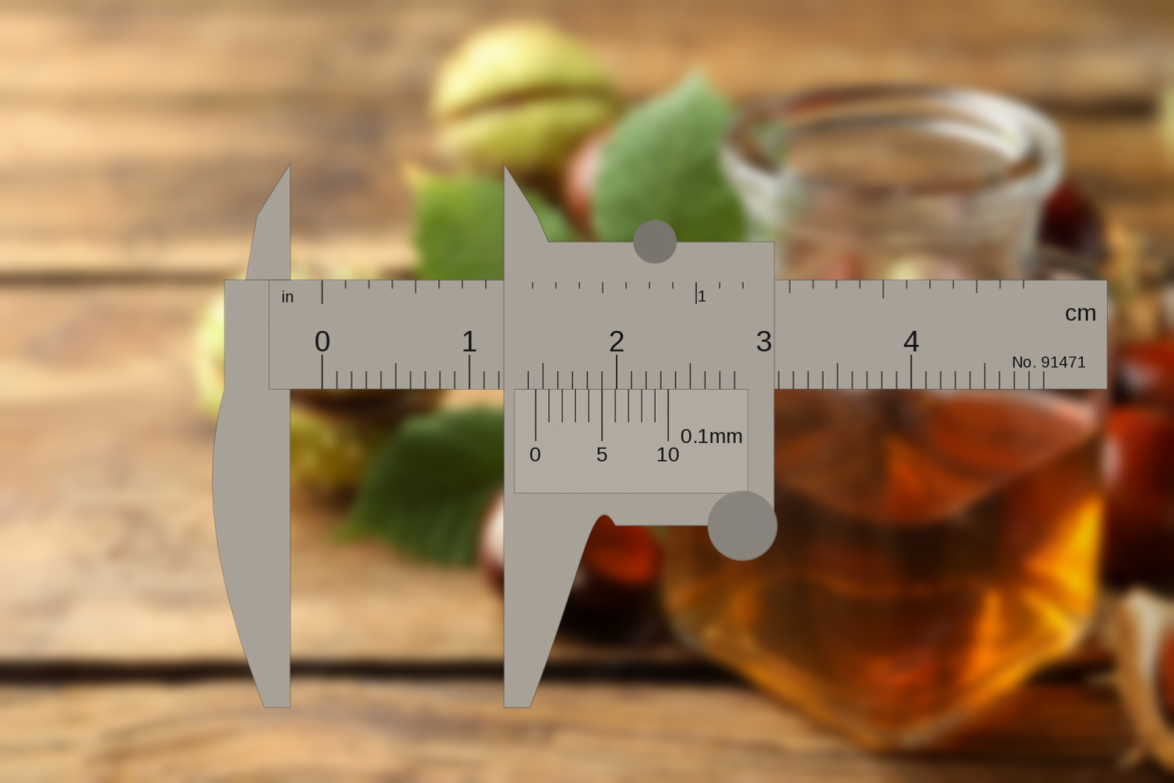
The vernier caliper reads 14.5 mm
